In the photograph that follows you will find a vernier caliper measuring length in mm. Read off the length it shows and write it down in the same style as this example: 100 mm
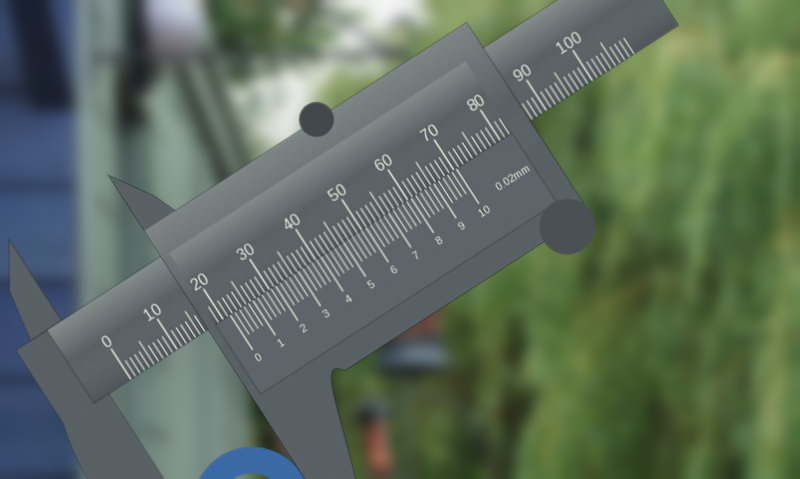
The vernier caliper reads 21.5 mm
